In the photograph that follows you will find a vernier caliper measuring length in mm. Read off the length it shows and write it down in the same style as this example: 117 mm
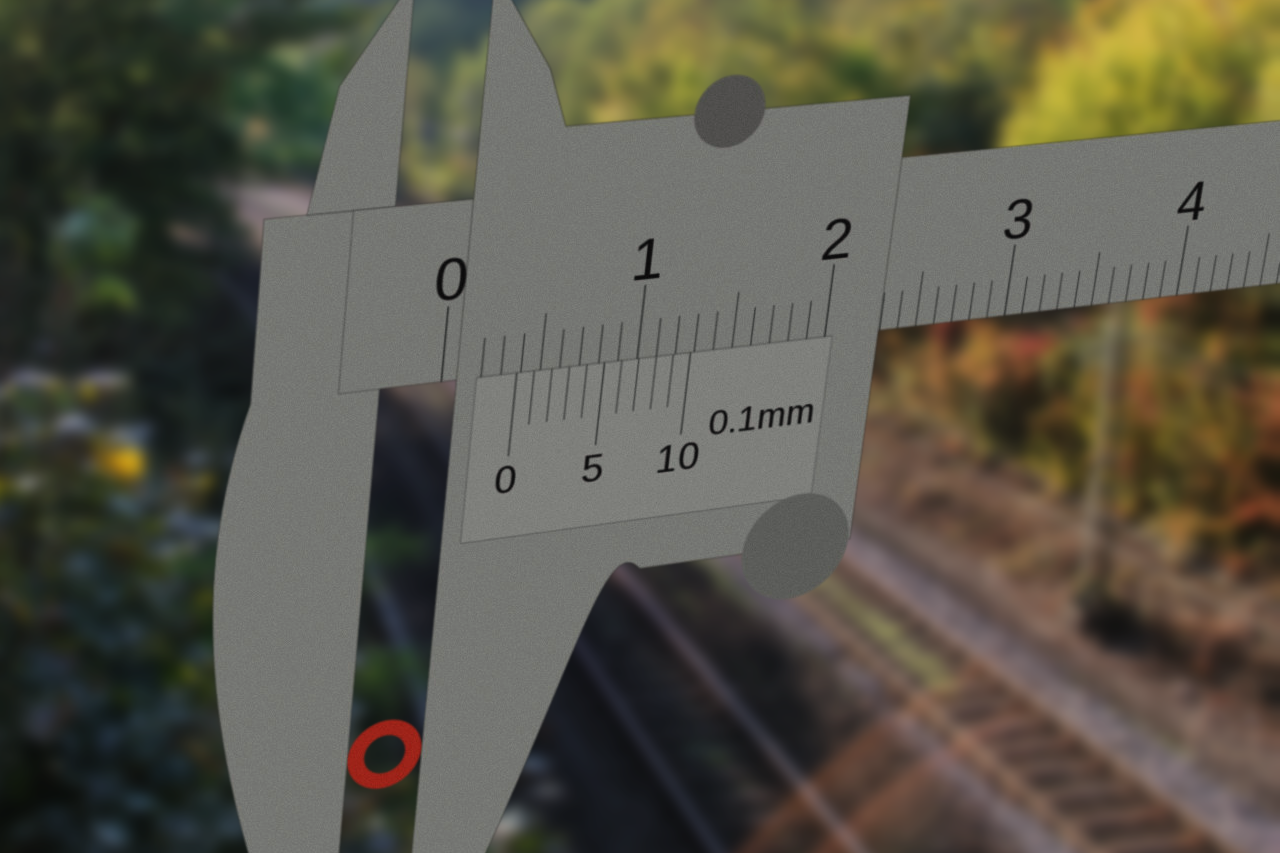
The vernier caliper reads 3.8 mm
